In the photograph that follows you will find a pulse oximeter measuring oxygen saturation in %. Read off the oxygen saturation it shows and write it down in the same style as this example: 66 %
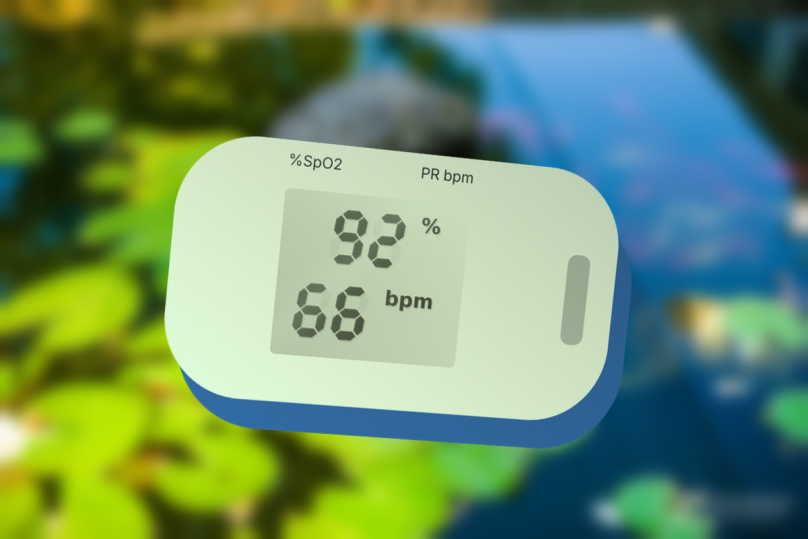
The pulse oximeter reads 92 %
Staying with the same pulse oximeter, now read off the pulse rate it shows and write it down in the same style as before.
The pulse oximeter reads 66 bpm
